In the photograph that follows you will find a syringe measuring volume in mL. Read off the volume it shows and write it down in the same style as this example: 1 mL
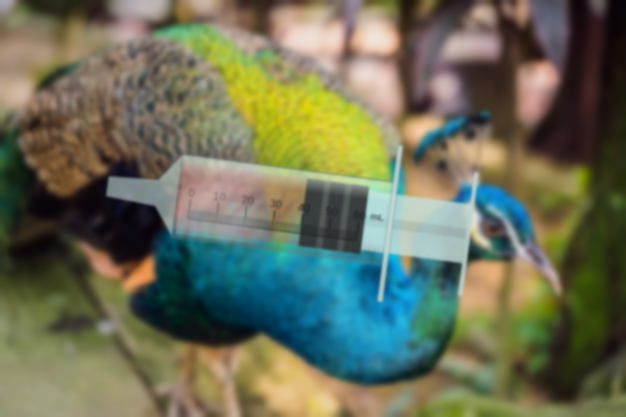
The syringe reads 40 mL
